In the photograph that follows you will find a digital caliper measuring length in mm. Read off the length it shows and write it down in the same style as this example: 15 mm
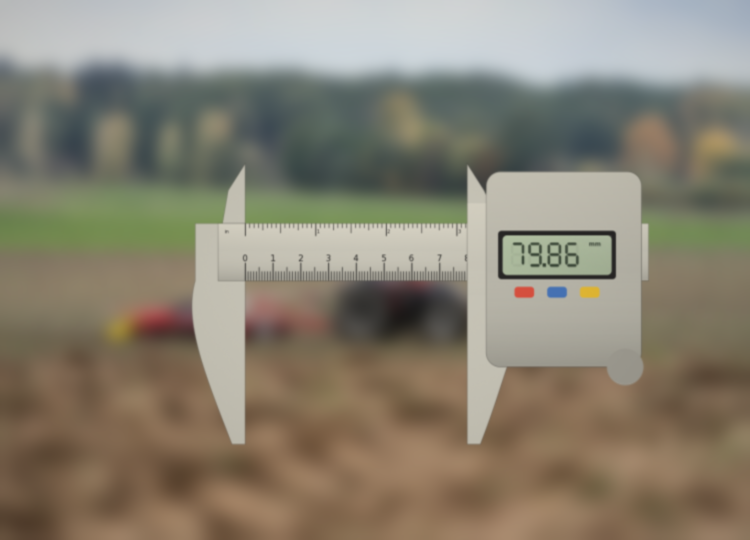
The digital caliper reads 79.86 mm
